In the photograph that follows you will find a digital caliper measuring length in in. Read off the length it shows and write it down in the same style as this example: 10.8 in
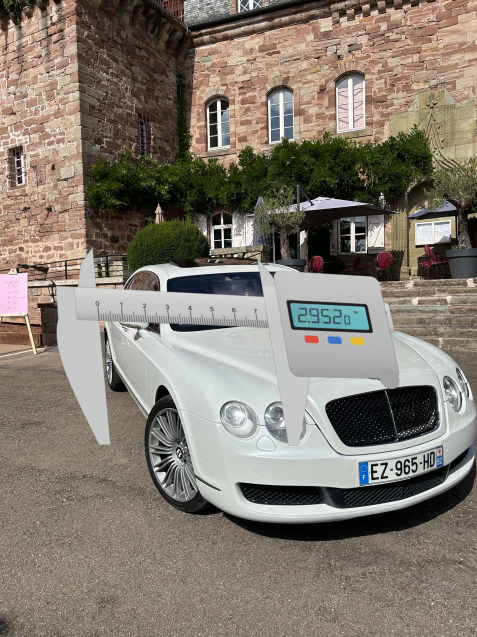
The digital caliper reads 2.9520 in
